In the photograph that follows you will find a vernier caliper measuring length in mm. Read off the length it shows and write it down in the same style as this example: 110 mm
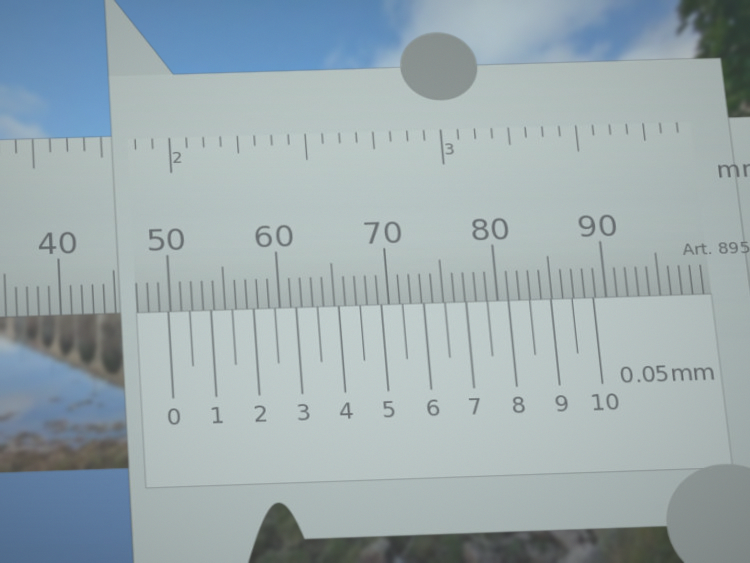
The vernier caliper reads 49.8 mm
